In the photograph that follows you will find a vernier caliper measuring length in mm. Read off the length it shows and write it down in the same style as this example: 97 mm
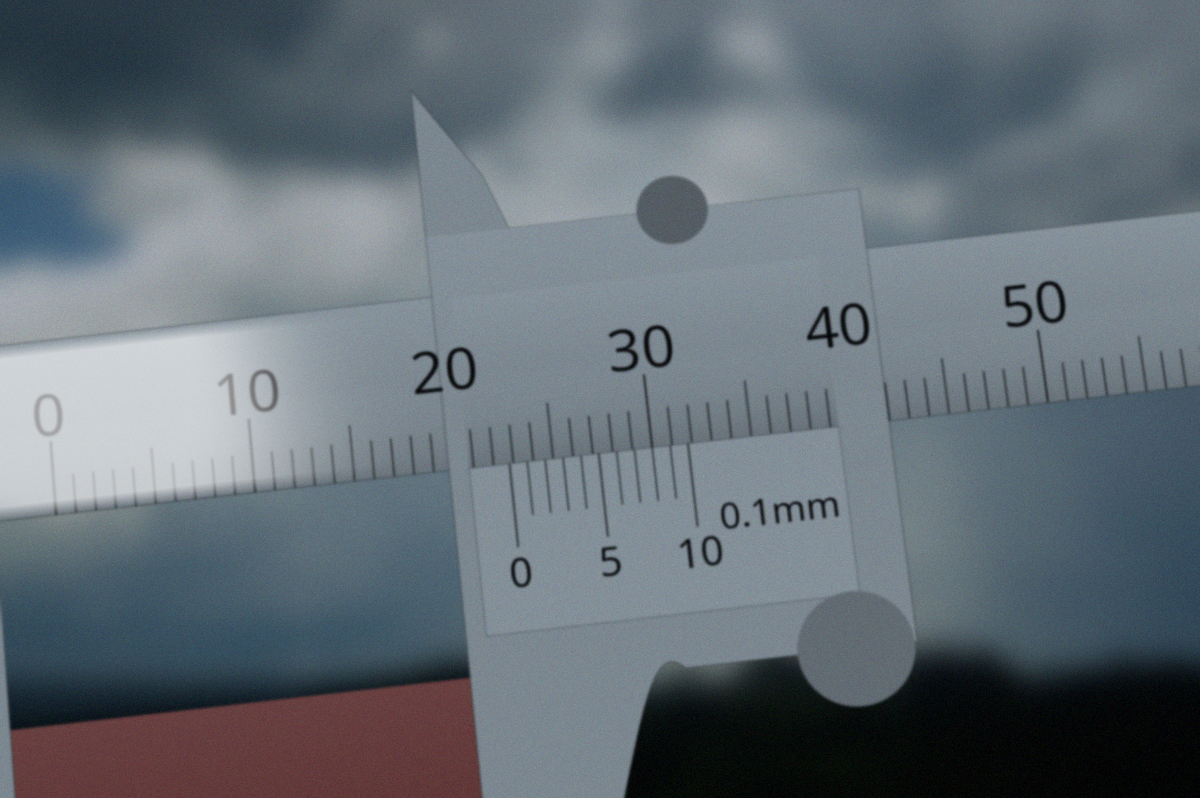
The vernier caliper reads 22.8 mm
